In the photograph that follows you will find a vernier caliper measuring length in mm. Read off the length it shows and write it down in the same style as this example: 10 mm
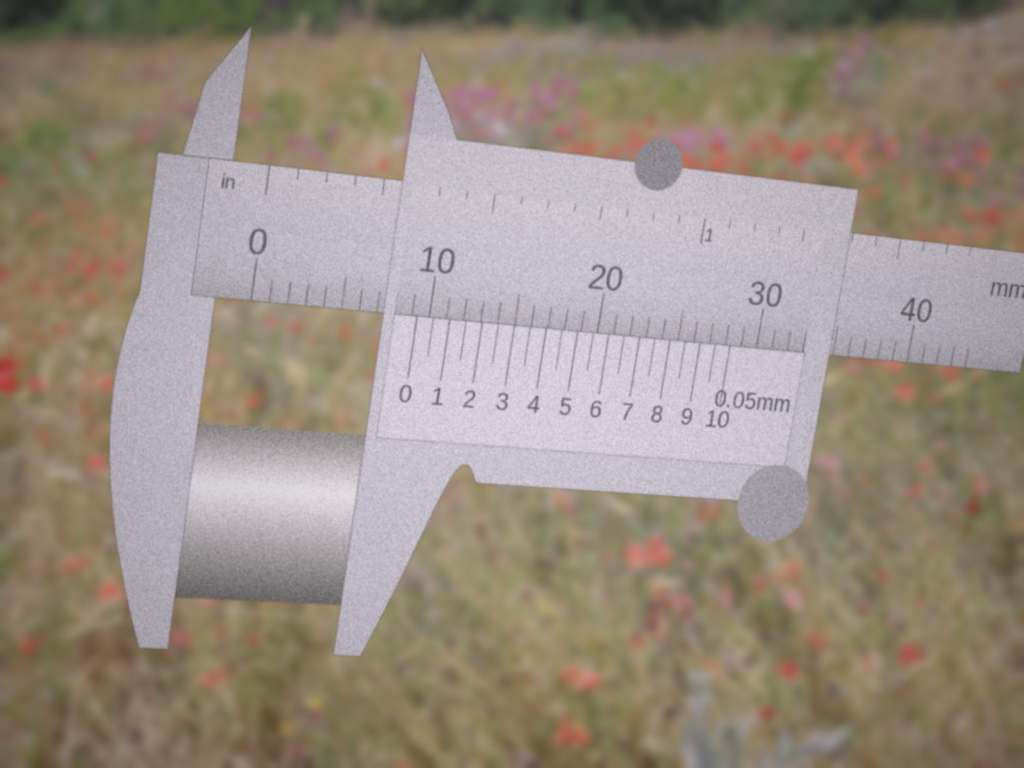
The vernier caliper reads 9.3 mm
